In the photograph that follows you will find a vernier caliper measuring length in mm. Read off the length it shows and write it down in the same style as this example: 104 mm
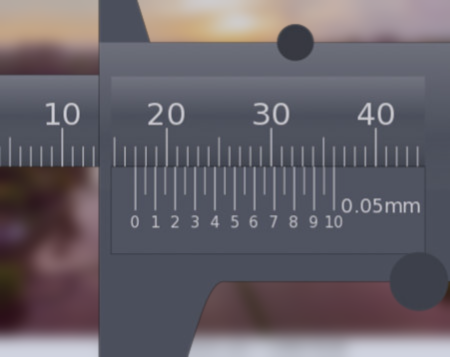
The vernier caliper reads 17.0 mm
